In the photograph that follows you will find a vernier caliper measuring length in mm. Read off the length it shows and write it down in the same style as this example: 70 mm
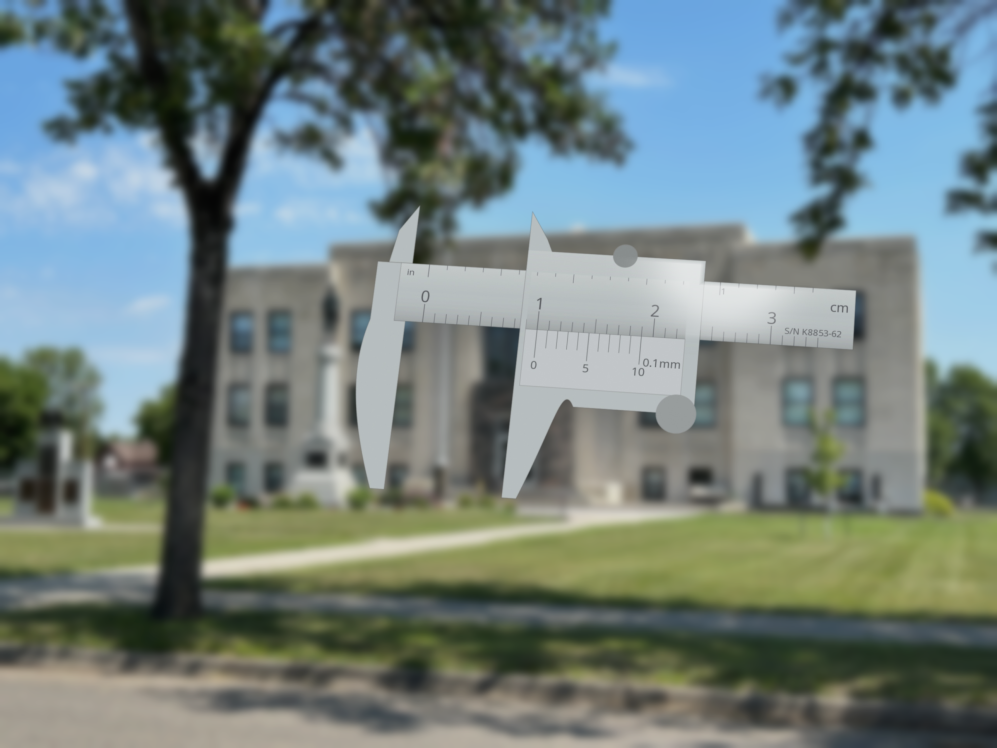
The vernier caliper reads 10.0 mm
